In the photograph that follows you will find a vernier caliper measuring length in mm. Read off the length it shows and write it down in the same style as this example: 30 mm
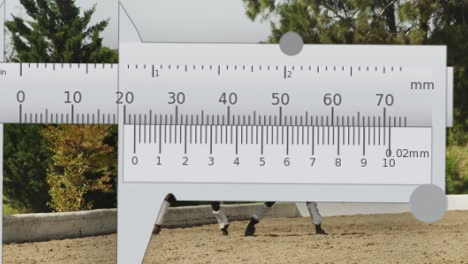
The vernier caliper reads 22.0 mm
